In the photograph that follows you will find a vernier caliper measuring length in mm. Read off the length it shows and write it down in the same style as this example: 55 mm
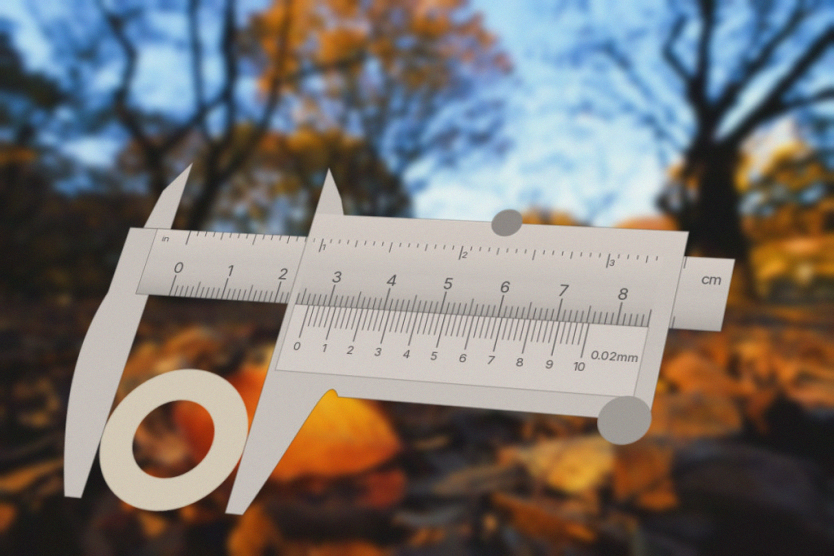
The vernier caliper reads 26.4 mm
